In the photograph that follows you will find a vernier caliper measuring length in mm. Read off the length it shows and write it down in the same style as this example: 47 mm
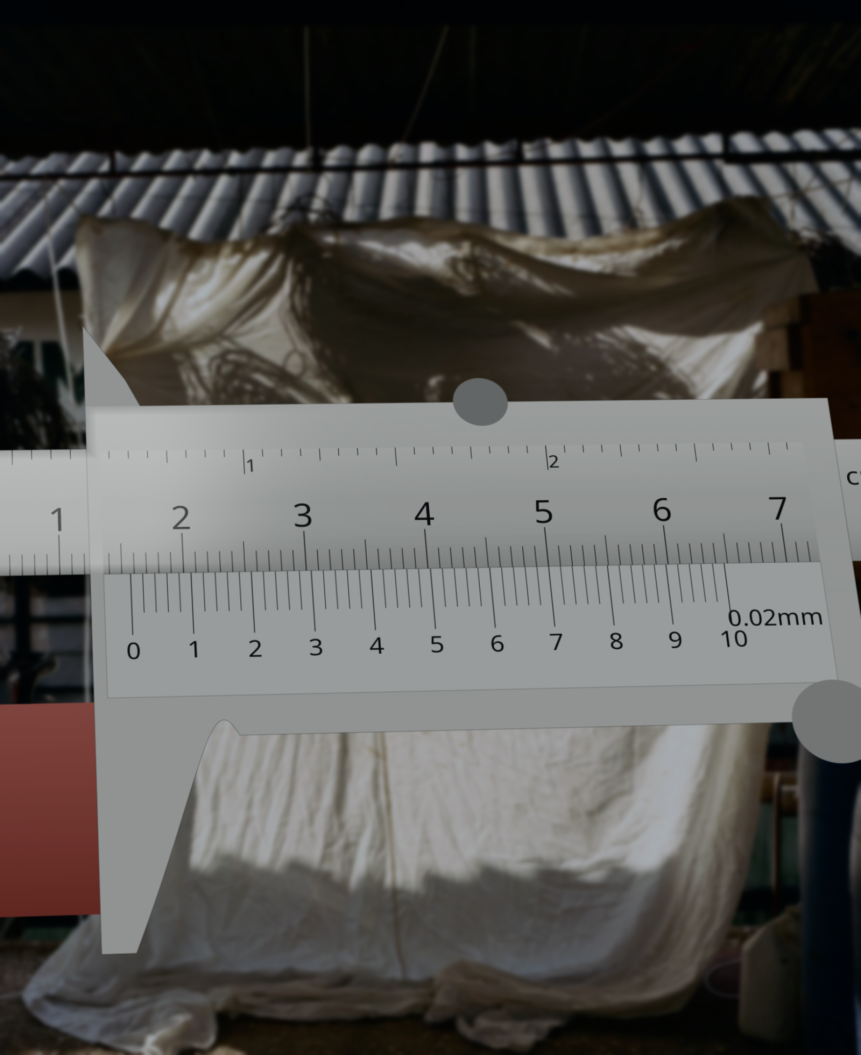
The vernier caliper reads 15.7 mm
